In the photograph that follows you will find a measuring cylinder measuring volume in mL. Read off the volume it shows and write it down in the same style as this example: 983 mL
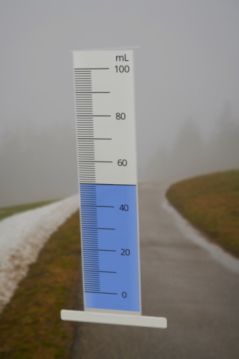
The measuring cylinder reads 50 mL
